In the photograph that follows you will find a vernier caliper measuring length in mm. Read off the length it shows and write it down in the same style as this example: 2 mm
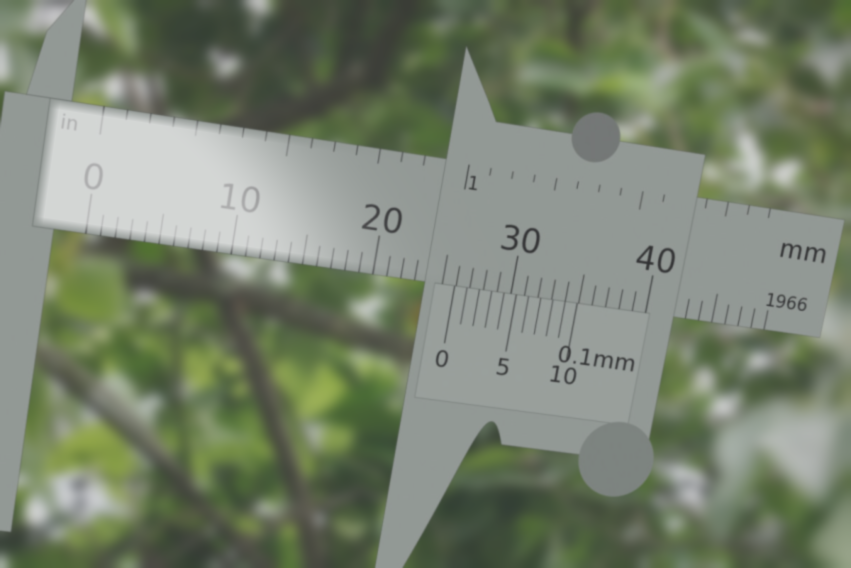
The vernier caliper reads 25.9 mm
